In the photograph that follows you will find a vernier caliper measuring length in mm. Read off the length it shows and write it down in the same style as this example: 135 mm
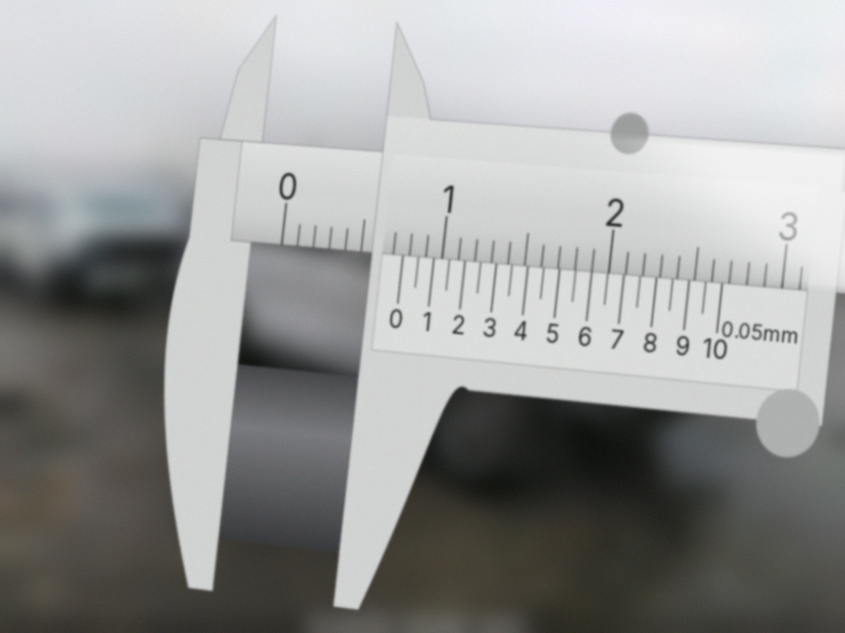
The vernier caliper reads 7.6 mm
